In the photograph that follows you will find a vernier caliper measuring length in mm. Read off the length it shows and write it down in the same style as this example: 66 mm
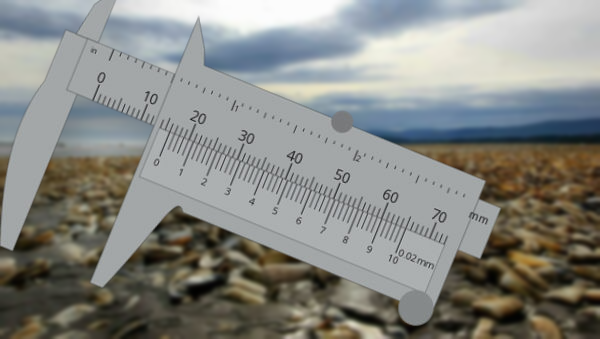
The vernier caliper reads 16.0 mm
